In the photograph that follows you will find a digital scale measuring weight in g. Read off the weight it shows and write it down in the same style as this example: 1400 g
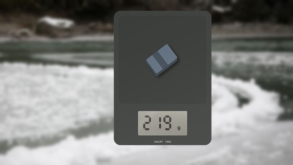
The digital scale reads 219 g
